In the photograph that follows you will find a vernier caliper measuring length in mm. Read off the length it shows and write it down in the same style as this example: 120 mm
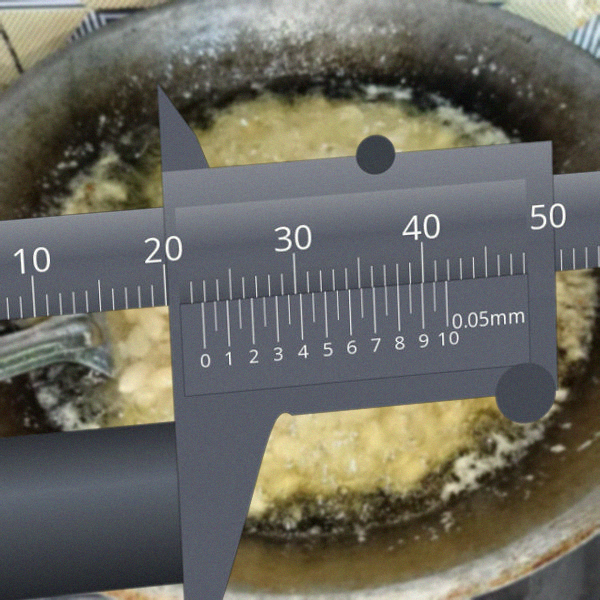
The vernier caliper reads 22.8 mm
